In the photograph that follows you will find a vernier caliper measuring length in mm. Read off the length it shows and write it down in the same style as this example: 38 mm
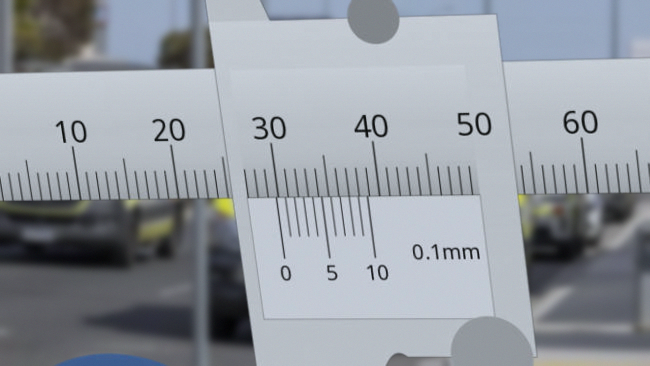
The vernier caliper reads 29.8 mm
